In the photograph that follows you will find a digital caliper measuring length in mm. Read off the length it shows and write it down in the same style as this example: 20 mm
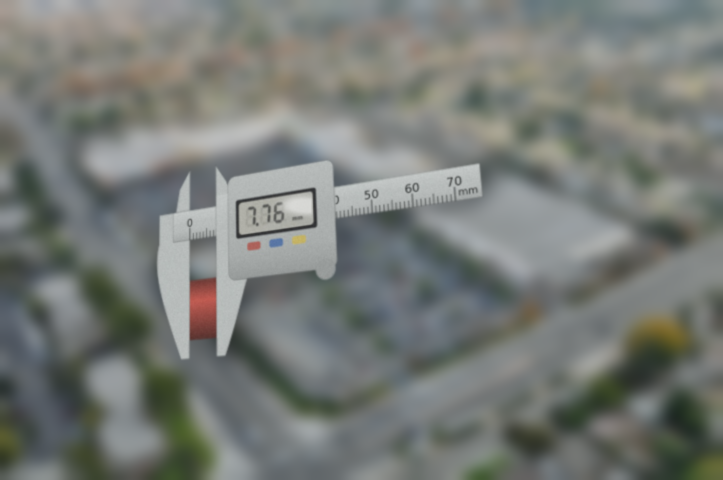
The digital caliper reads 7.76 mm
